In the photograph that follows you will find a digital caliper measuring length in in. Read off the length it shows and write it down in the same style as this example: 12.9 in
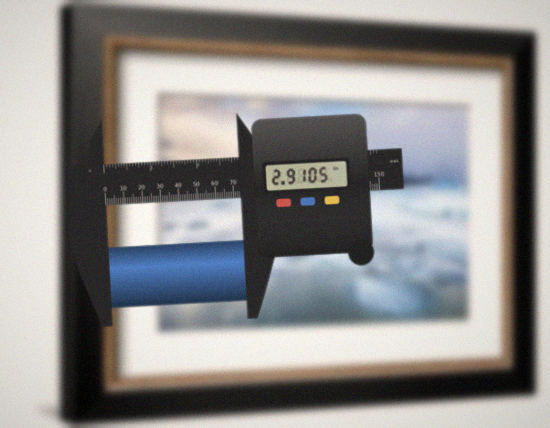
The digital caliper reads 2.9105 in
